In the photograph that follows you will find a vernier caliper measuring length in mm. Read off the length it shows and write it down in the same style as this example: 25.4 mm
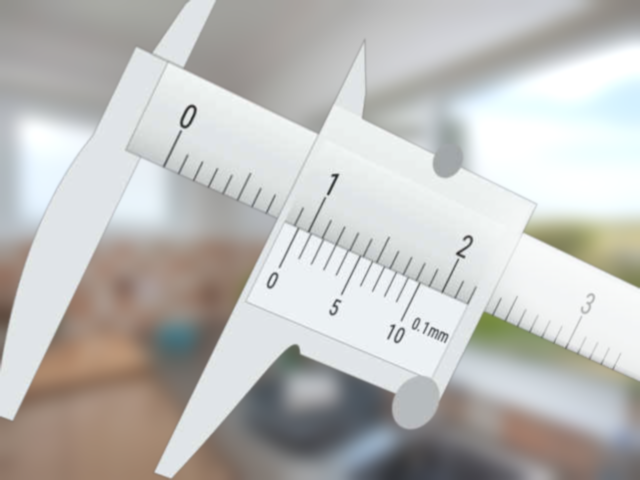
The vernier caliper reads 9.3 mm
